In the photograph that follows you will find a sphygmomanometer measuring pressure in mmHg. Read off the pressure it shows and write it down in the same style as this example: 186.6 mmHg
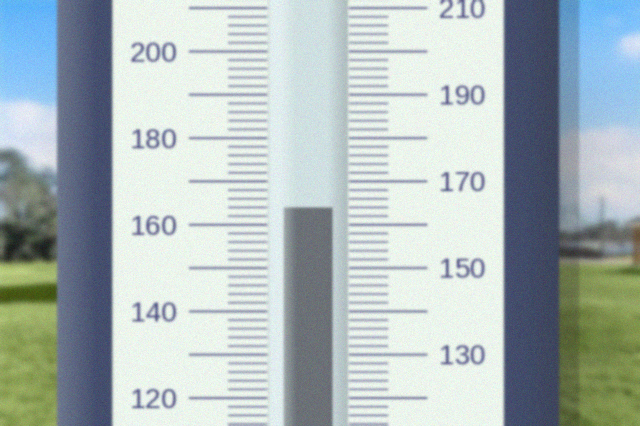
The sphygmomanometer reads 164 mmHg
